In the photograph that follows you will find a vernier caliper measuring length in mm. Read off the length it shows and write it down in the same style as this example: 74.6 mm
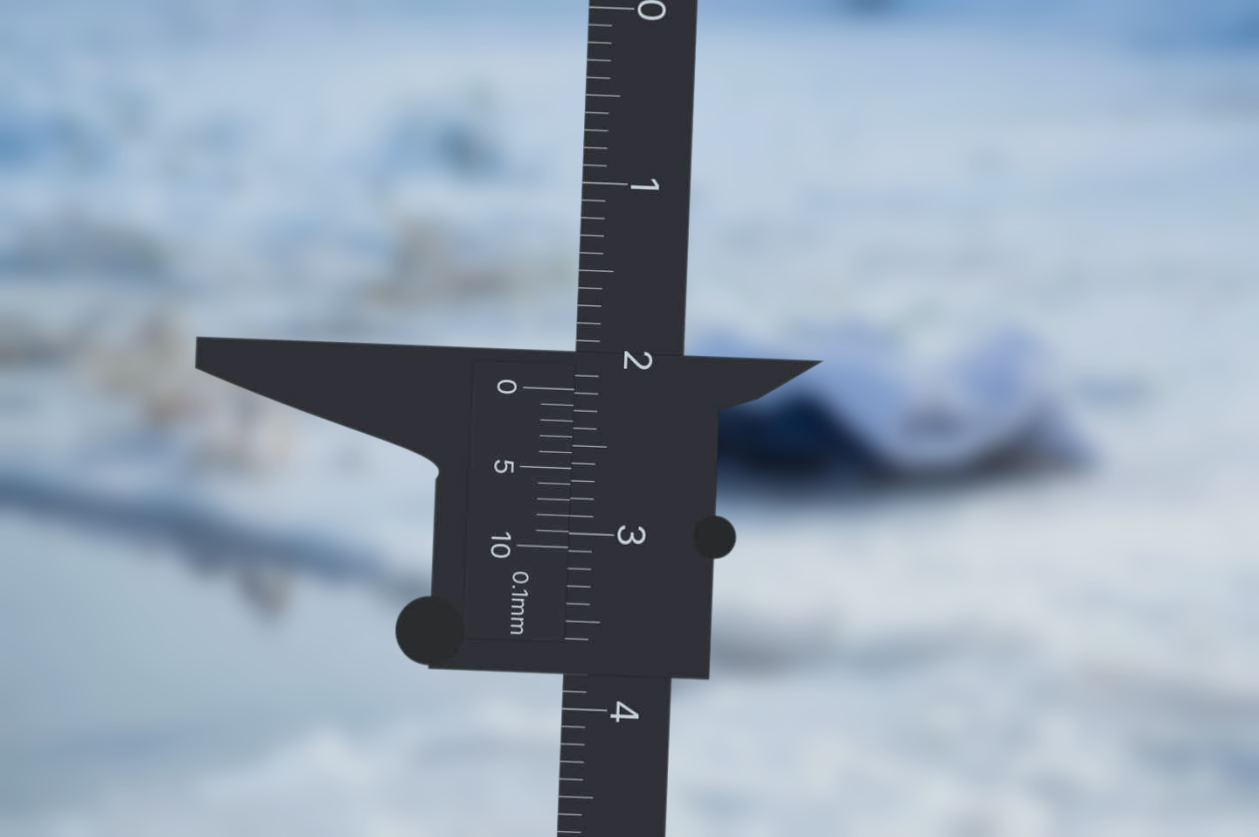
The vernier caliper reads 21.8 mm
